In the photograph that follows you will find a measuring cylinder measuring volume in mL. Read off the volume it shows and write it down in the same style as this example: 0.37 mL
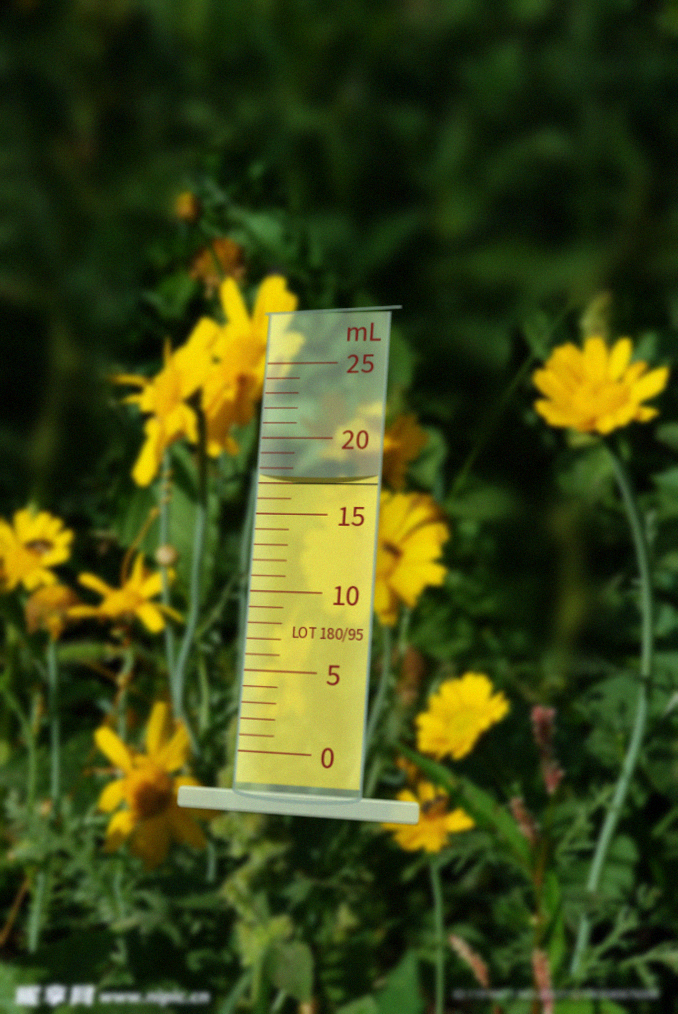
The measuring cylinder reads 17 mL
